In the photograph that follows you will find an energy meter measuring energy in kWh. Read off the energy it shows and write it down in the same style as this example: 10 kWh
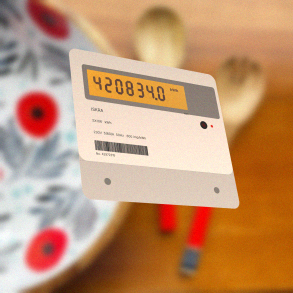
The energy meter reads 420834.0 kWh
